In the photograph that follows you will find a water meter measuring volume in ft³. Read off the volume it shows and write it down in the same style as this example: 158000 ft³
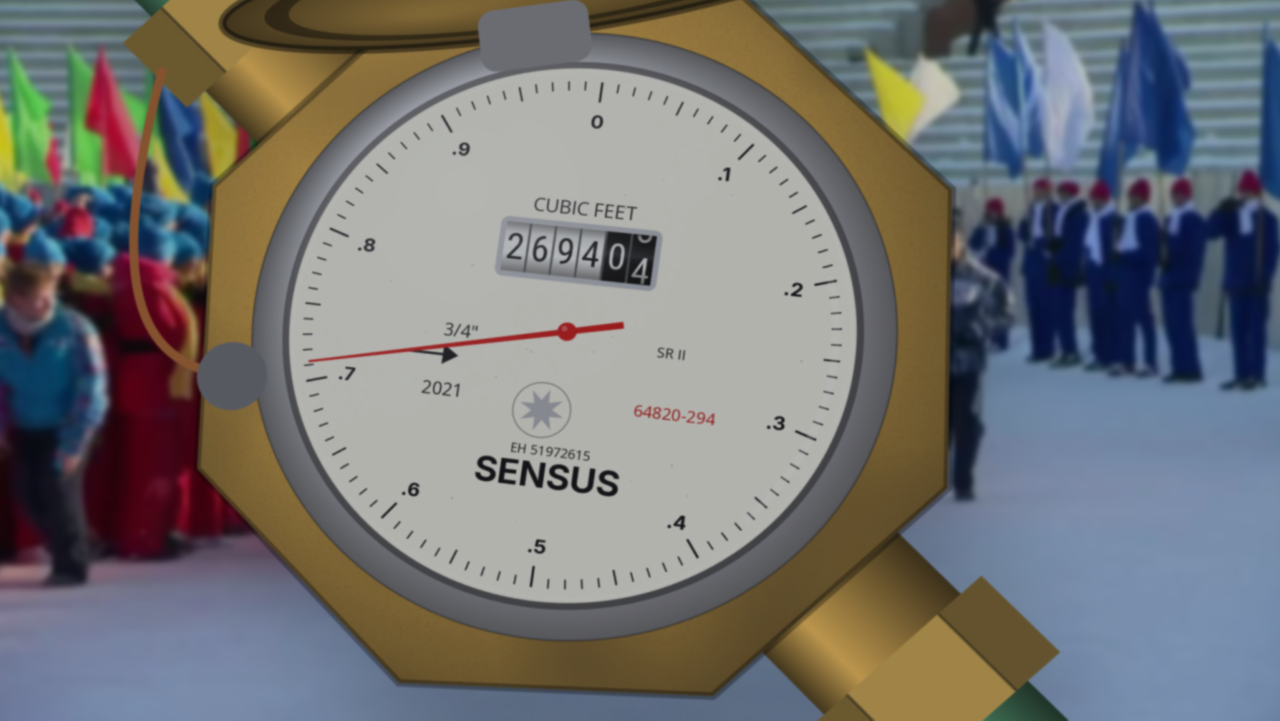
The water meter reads 269403.71 ft³
